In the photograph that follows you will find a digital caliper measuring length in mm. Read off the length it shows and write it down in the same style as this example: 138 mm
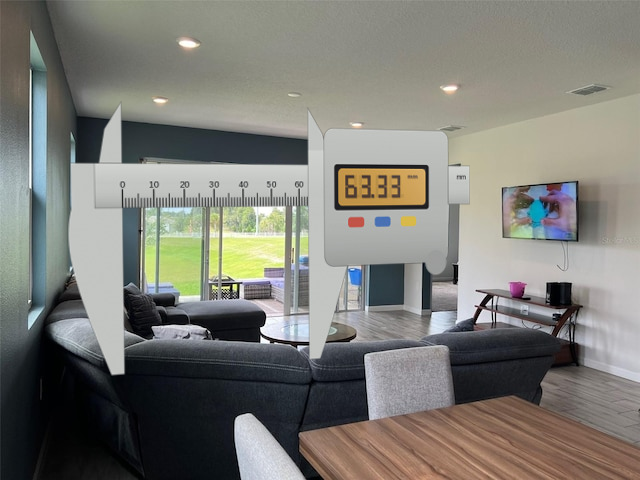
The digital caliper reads 63.33 mm
